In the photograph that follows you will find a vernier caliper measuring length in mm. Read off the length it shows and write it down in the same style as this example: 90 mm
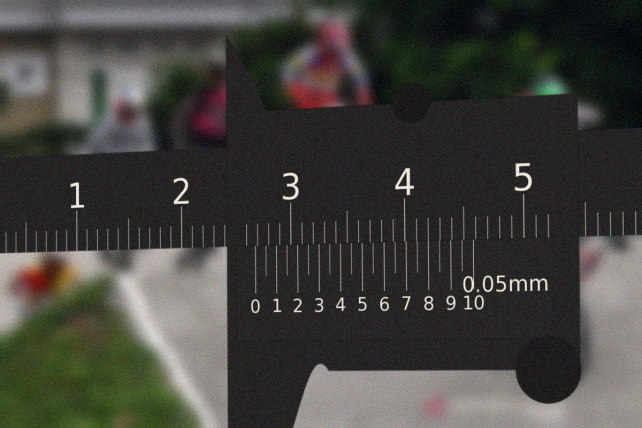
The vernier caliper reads 26.8 mm
